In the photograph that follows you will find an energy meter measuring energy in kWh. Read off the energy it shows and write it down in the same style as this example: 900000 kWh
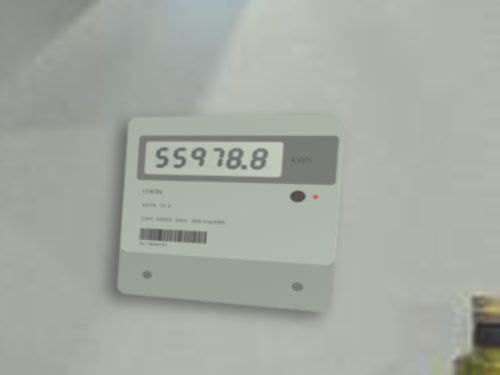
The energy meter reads 55978.8 kWh
